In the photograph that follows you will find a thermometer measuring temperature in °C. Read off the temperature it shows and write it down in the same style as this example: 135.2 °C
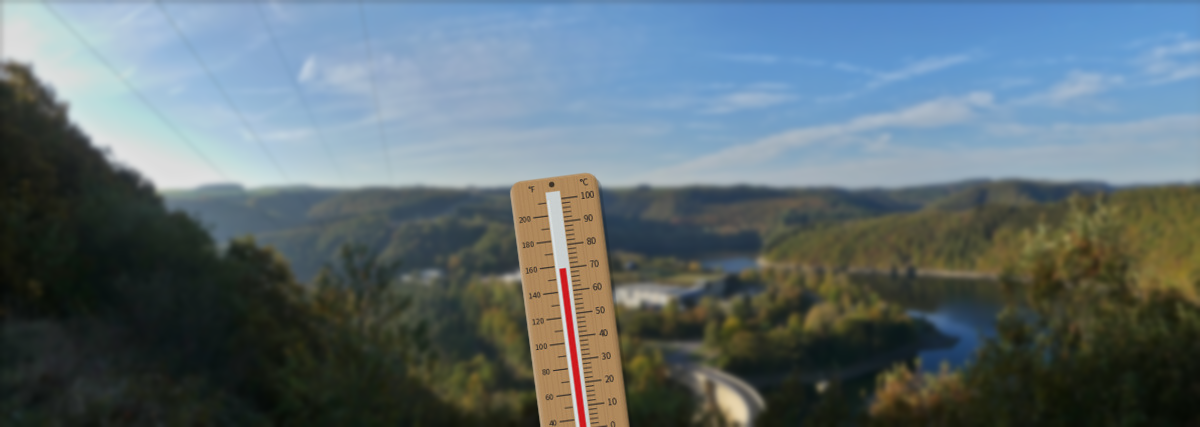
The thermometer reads 70 °C
